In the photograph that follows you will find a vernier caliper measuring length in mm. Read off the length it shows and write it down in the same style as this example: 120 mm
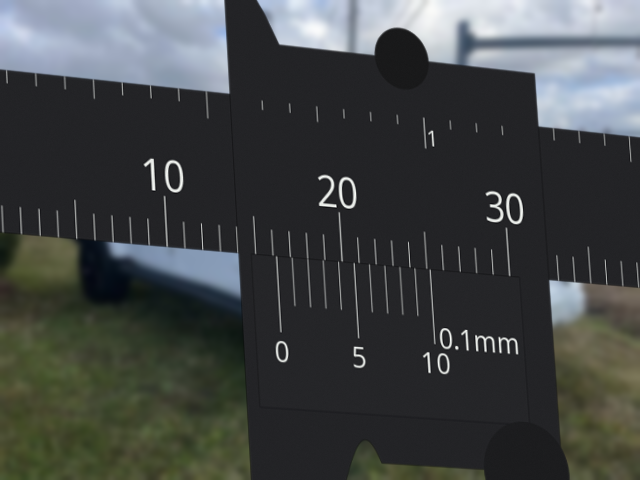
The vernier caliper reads 16.2 mm
